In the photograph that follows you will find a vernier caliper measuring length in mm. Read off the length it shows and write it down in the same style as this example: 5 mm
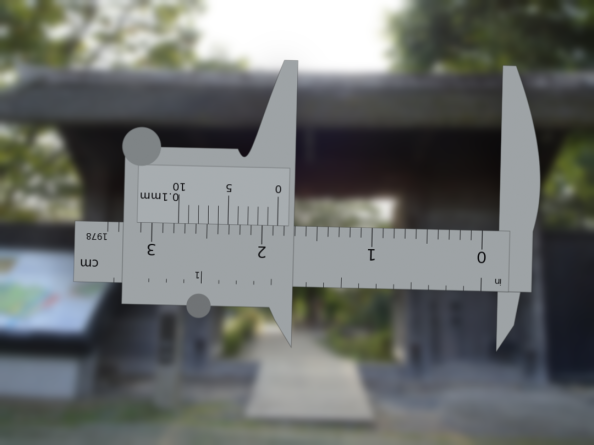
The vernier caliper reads 18.6 mm
